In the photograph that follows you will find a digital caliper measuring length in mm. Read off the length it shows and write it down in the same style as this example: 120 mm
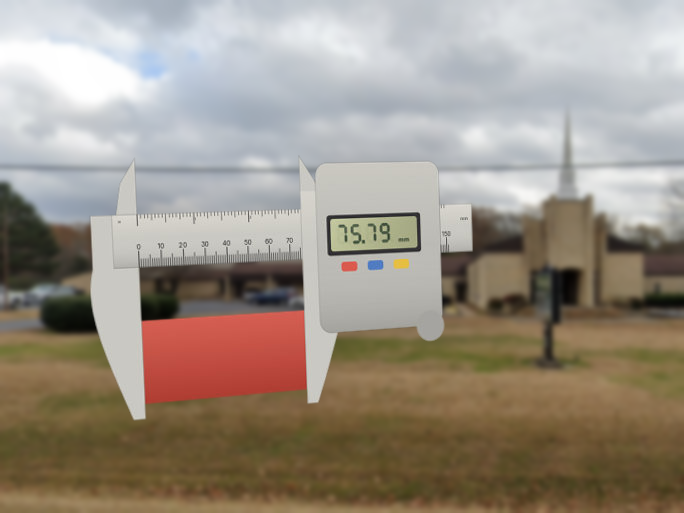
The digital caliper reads 75.79 mm
